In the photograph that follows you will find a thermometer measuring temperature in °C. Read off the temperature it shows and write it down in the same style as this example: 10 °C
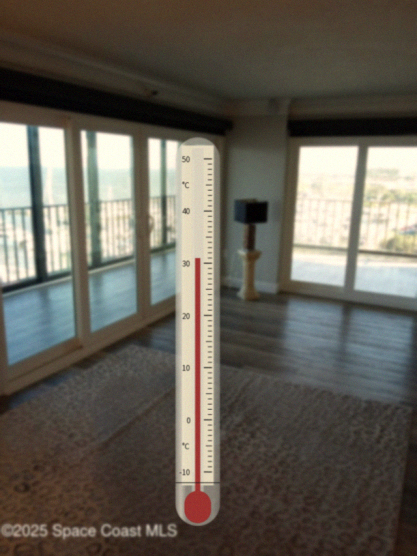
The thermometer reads 31 °C
